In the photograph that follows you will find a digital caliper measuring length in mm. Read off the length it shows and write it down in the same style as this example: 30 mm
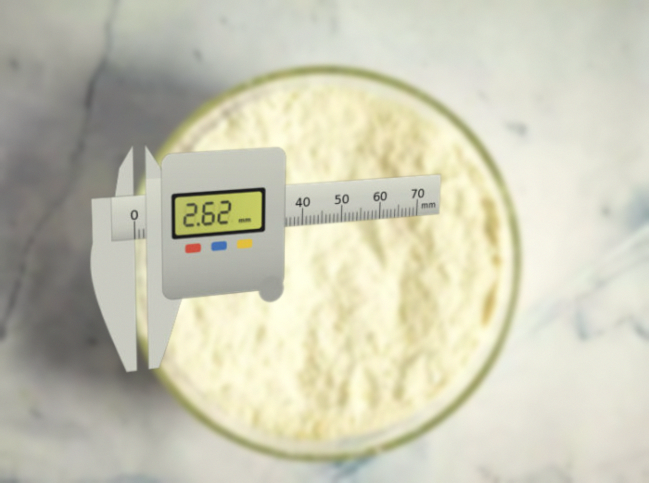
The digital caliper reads 2.62 mm
